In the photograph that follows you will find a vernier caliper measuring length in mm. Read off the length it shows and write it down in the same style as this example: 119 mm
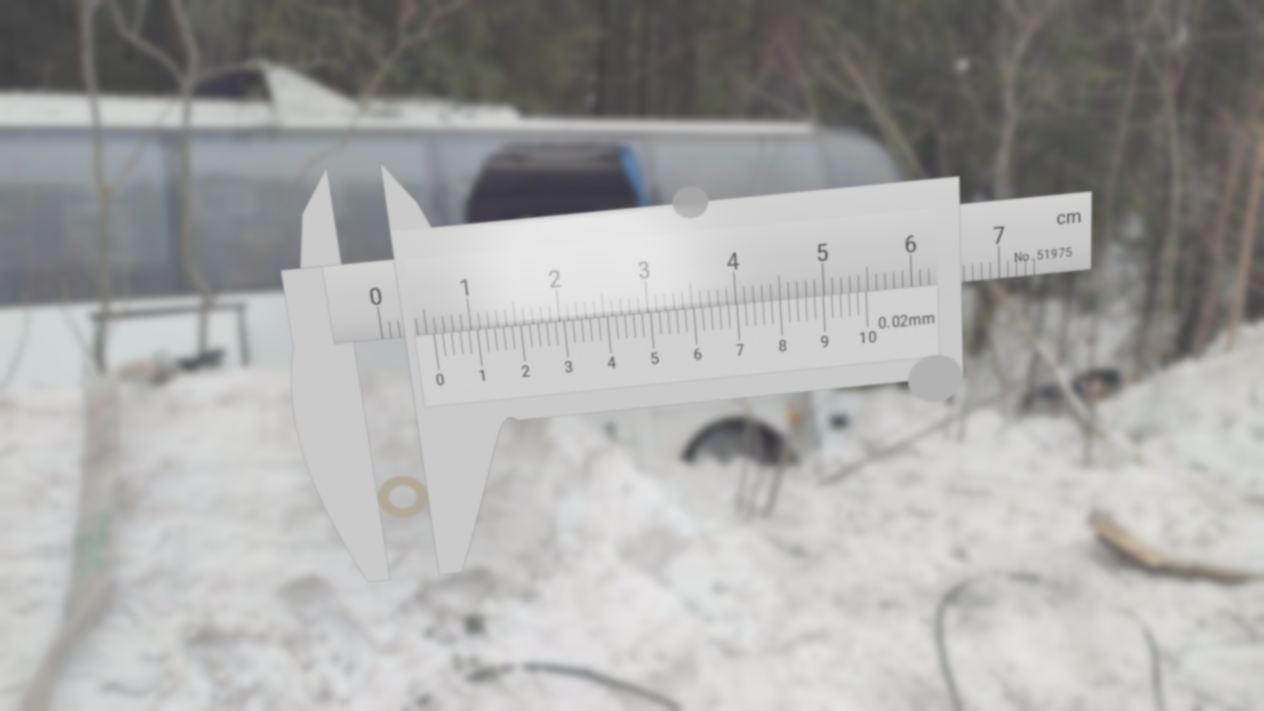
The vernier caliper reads 5.8 mm
